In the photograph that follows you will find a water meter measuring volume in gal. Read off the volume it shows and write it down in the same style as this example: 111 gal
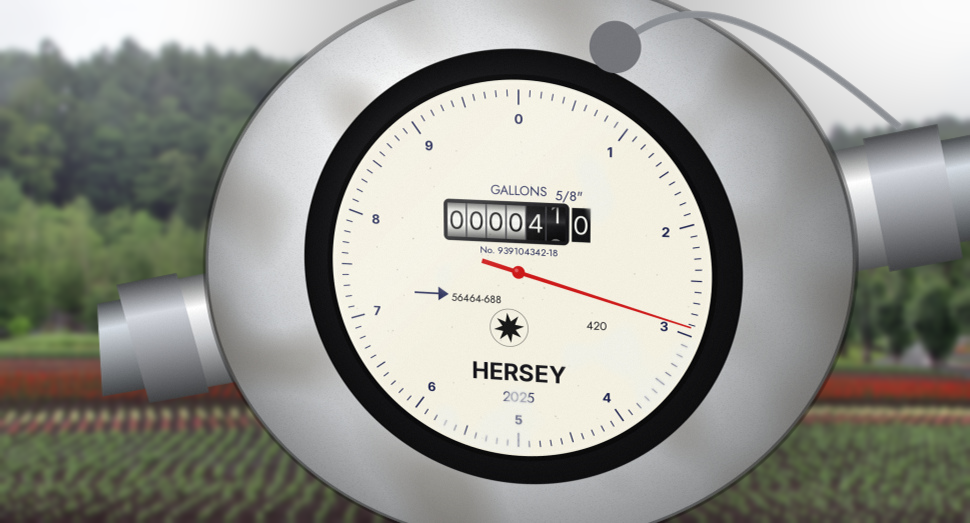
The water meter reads 412.9 gal
